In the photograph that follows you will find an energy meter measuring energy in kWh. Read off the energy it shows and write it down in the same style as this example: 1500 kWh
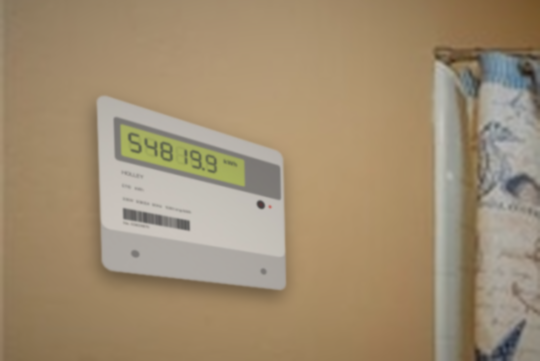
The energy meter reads 54819.9 kWh
